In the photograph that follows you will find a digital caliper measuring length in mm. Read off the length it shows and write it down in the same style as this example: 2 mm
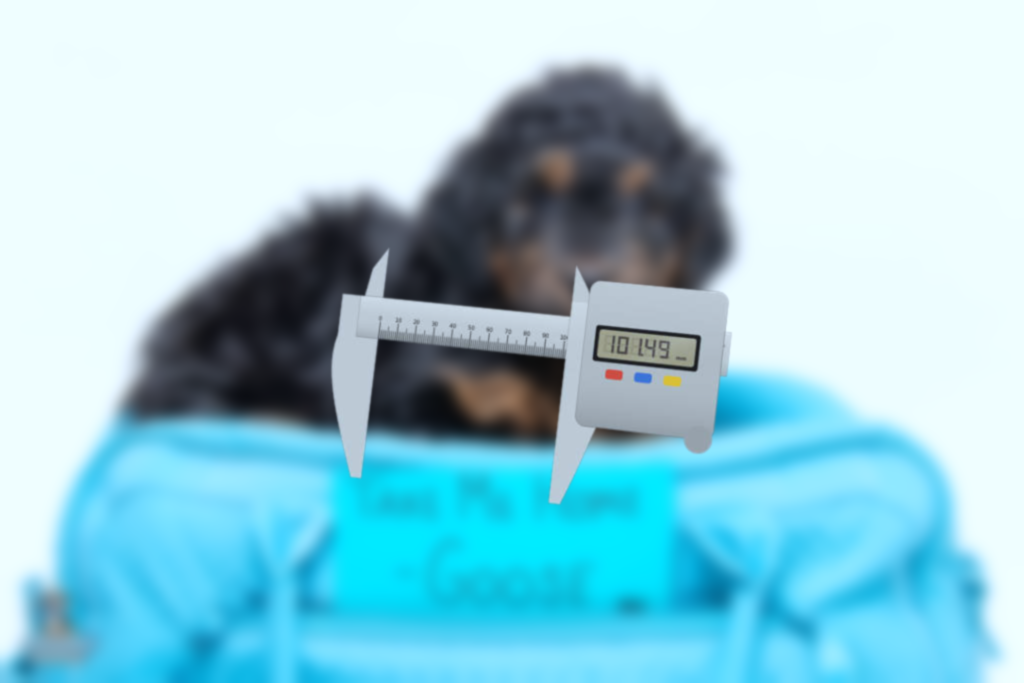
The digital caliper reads 101.49 mm
